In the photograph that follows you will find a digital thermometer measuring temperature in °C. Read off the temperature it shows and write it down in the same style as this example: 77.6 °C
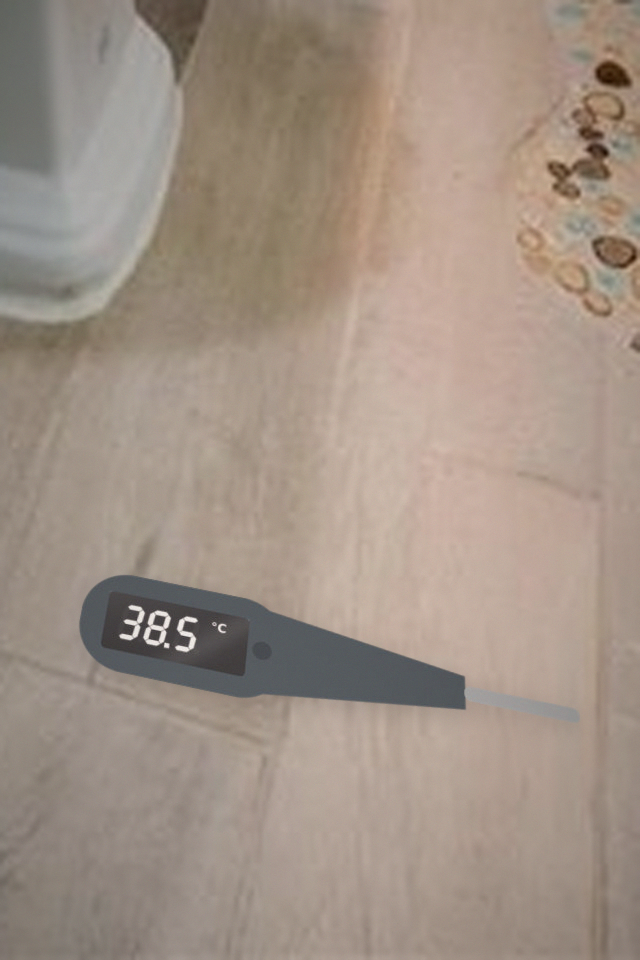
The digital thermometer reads 38.5 °C
